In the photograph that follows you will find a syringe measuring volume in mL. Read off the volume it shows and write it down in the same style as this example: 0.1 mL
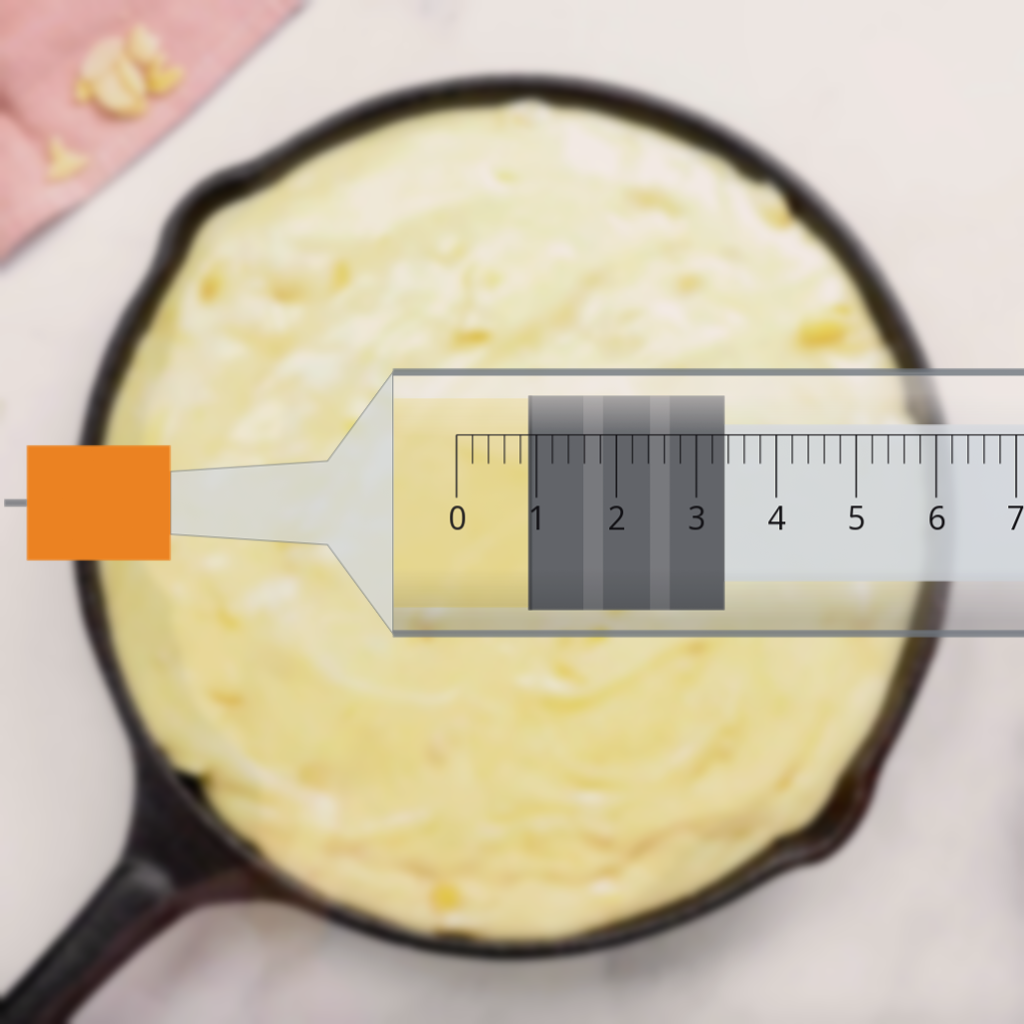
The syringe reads 0.9 mL
